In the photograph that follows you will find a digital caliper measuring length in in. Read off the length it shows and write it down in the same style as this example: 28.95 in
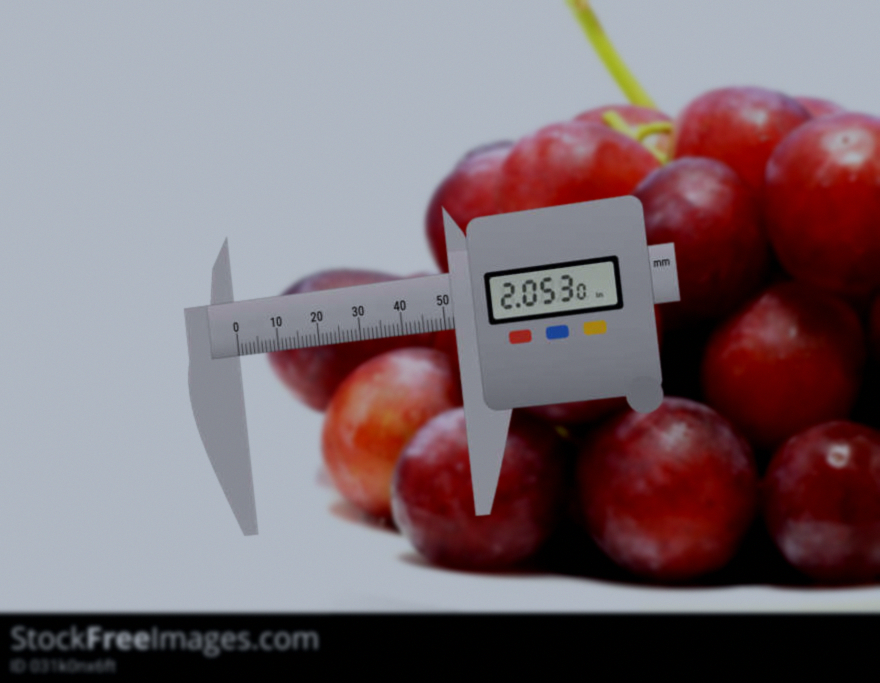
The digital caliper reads 2.0530 in
